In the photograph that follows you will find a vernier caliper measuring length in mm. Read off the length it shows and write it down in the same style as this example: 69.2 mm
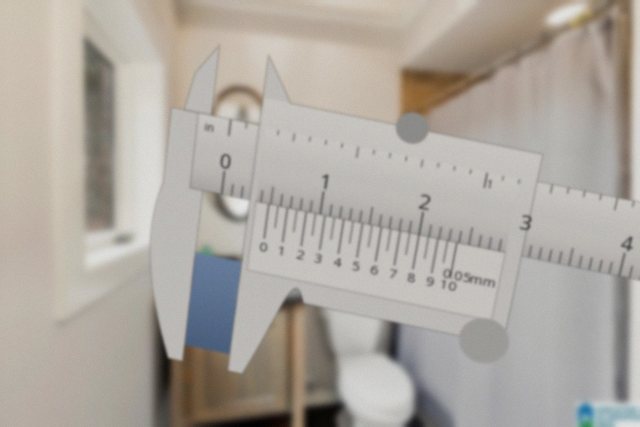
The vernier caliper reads 4.8 mm
